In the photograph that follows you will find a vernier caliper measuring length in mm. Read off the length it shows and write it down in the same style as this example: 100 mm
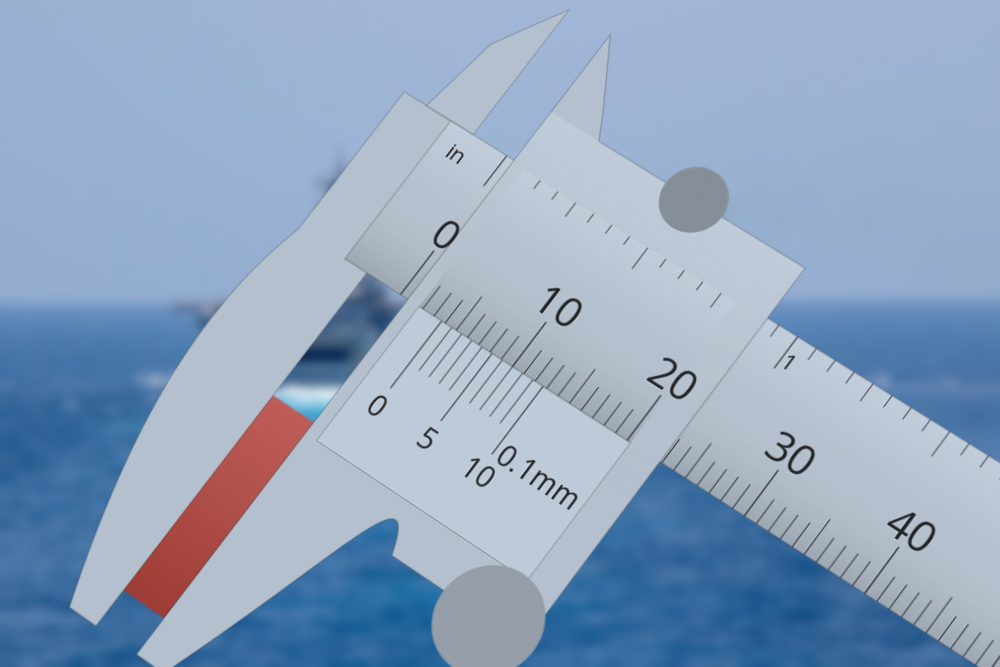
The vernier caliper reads 3.7 mm
